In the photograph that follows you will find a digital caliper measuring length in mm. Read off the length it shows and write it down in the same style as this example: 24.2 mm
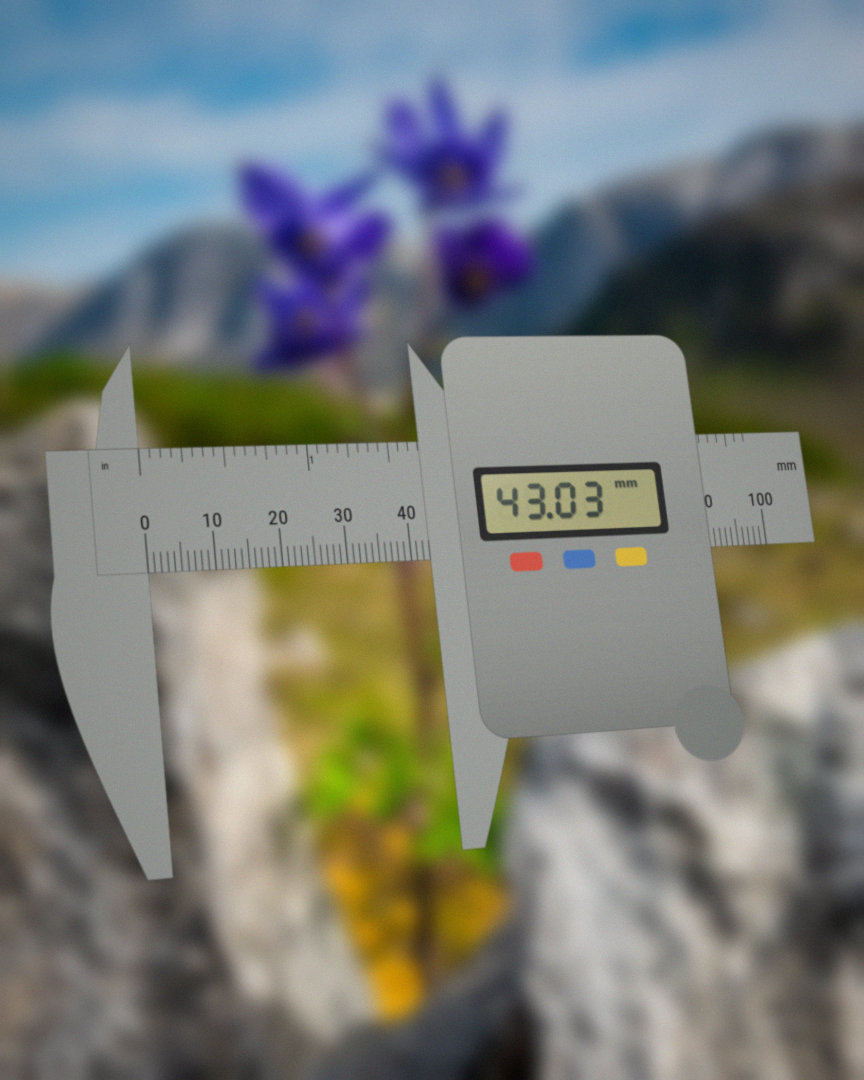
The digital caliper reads 43.03 mm
